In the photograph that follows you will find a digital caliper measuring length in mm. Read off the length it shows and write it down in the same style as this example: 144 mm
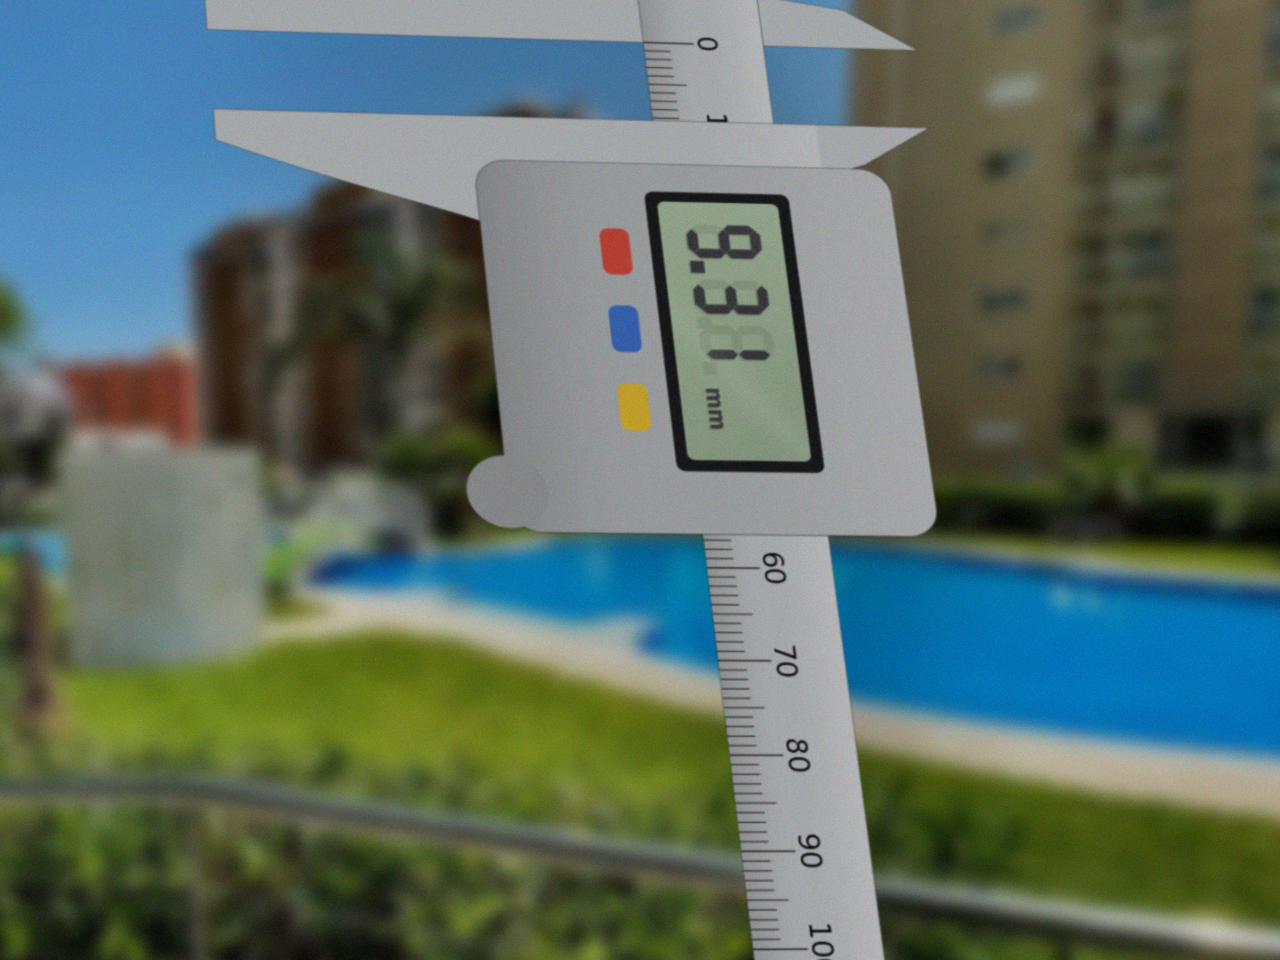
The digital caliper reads 9.31 mm
